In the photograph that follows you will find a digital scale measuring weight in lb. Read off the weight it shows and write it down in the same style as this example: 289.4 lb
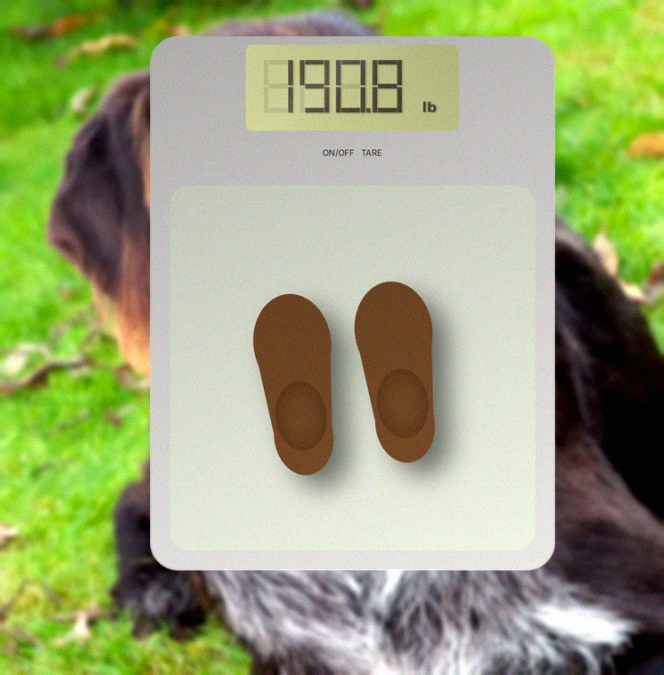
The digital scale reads 190.8 lb
